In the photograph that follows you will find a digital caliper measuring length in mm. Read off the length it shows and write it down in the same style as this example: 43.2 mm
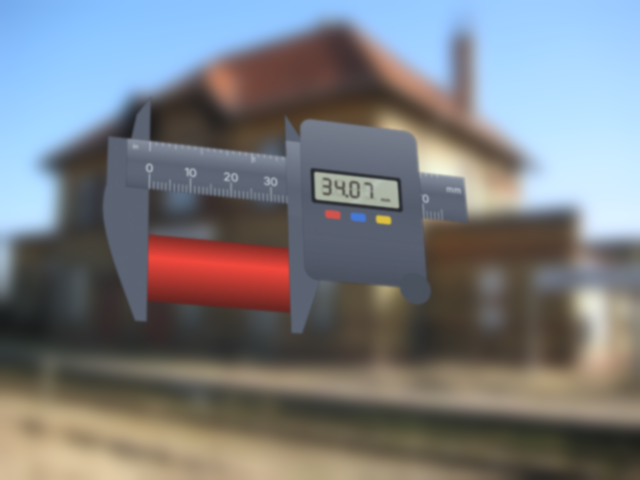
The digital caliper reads 34.07 mm
